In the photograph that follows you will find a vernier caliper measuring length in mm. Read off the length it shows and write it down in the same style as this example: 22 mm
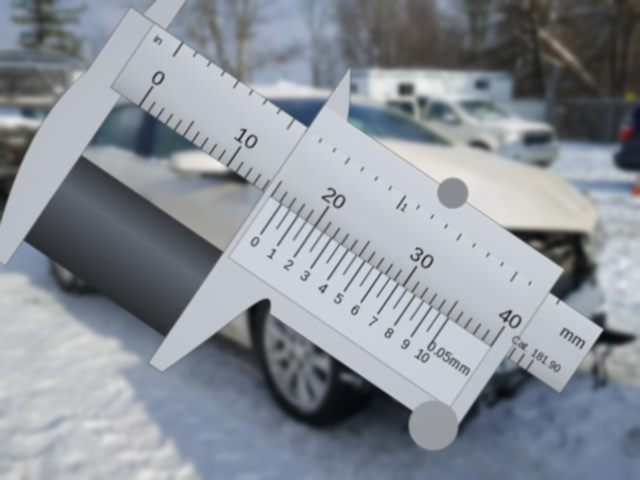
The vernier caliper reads 16.2 mm
